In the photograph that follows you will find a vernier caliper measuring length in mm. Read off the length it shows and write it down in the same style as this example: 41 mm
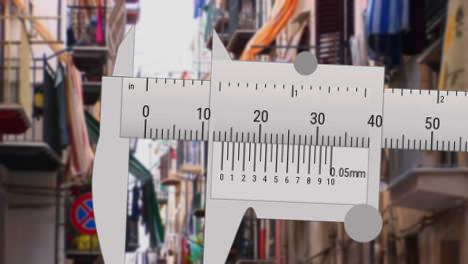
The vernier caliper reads 13.6 mm
